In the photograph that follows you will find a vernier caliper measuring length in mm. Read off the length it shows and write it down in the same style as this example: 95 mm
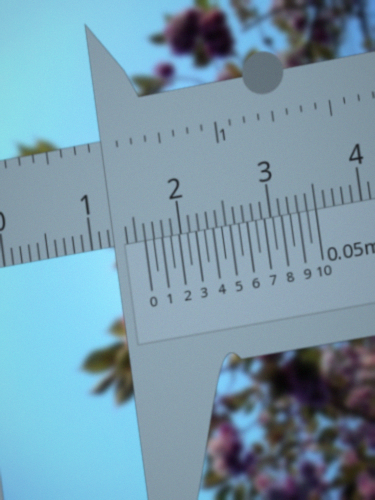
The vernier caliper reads 16.0 mm
